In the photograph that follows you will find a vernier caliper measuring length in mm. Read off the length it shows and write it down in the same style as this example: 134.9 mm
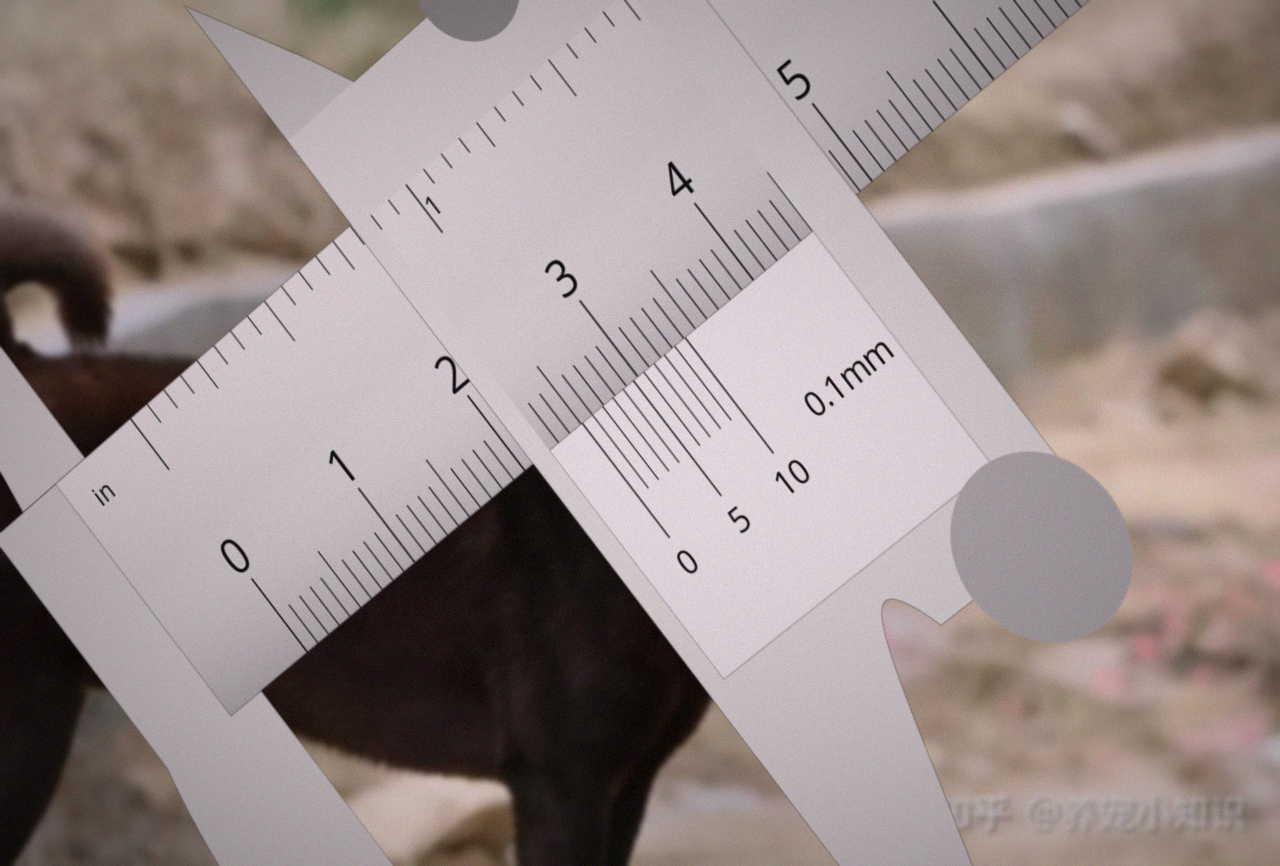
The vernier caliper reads 25.1 mm
